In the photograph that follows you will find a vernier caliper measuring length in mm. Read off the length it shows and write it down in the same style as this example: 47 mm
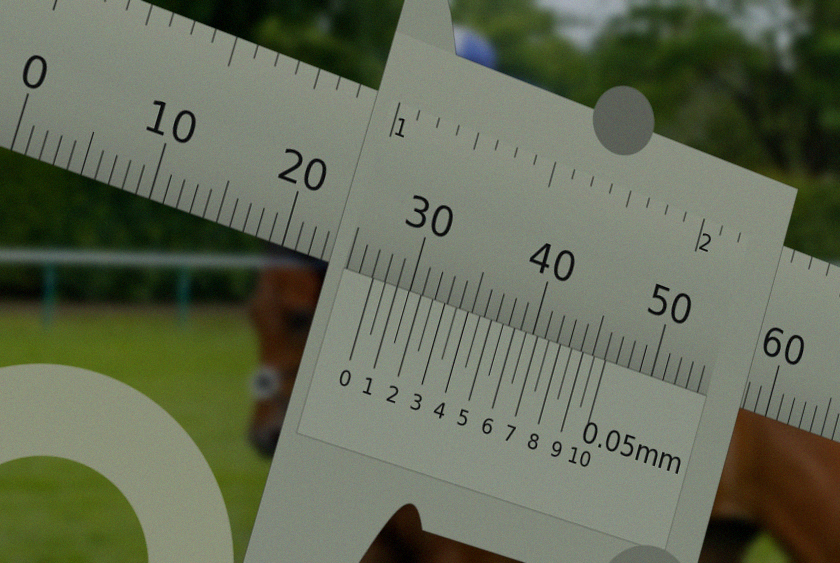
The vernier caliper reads 27.1 mm
